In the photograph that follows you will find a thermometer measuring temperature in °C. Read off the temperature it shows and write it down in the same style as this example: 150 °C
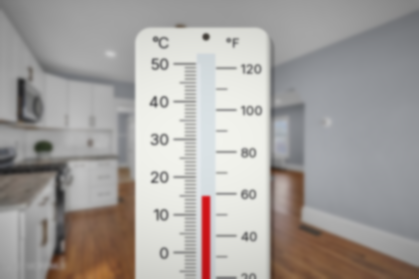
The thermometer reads 15 °C
